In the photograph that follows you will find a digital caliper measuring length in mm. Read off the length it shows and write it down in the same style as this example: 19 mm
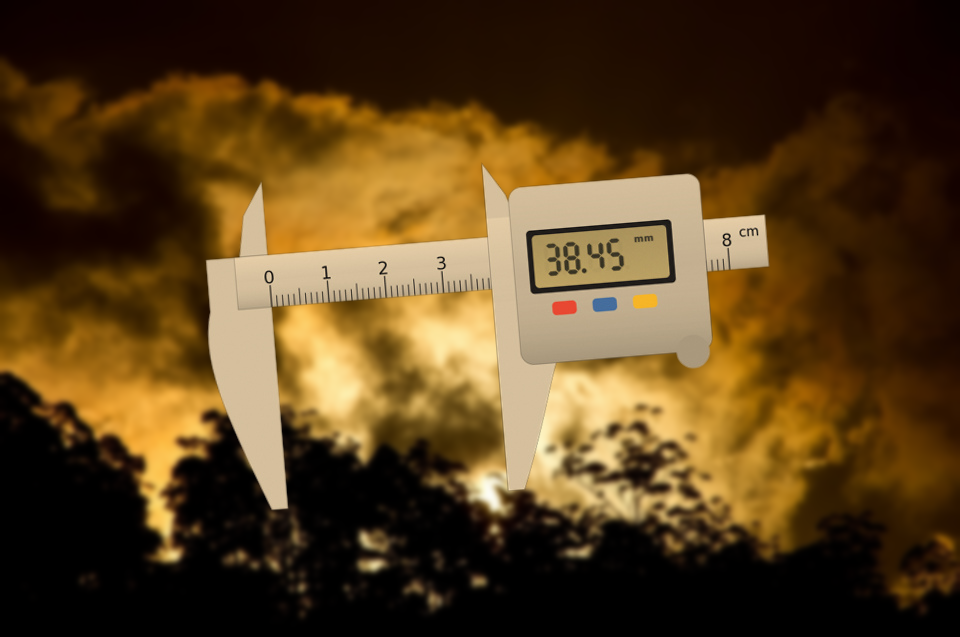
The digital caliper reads 38.45 mm
